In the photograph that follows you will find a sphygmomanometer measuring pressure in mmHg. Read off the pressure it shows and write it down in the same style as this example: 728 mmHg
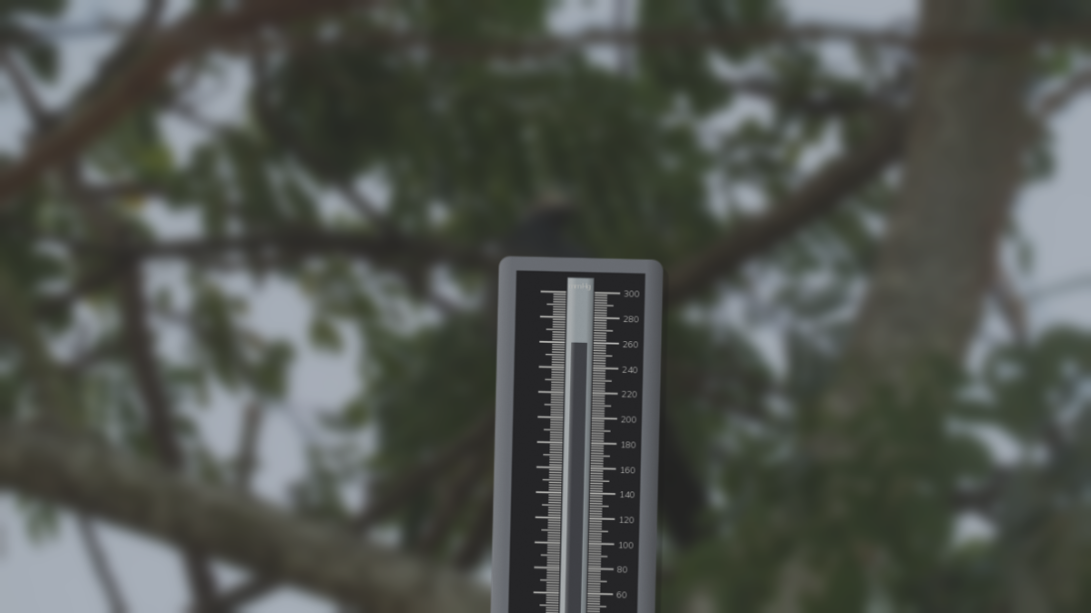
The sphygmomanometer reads 260 mmHg
